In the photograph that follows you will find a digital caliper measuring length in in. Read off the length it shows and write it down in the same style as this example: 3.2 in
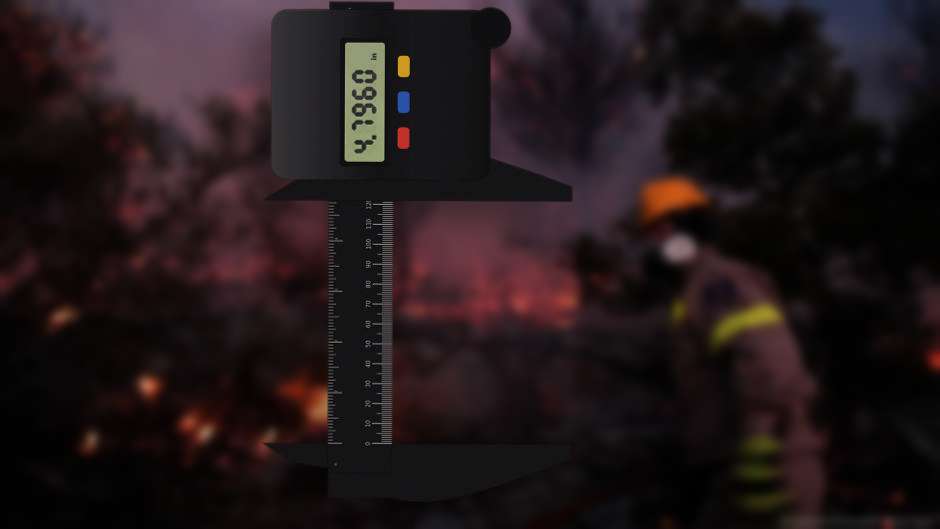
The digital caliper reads 4.7960 in
